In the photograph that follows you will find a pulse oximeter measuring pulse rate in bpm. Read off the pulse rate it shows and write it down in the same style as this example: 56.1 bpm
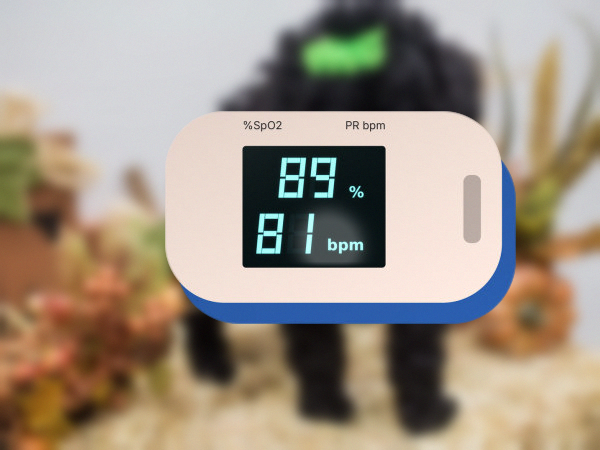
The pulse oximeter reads 81 bpm
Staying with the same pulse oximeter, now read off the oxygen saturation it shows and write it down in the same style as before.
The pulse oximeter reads 89 %
